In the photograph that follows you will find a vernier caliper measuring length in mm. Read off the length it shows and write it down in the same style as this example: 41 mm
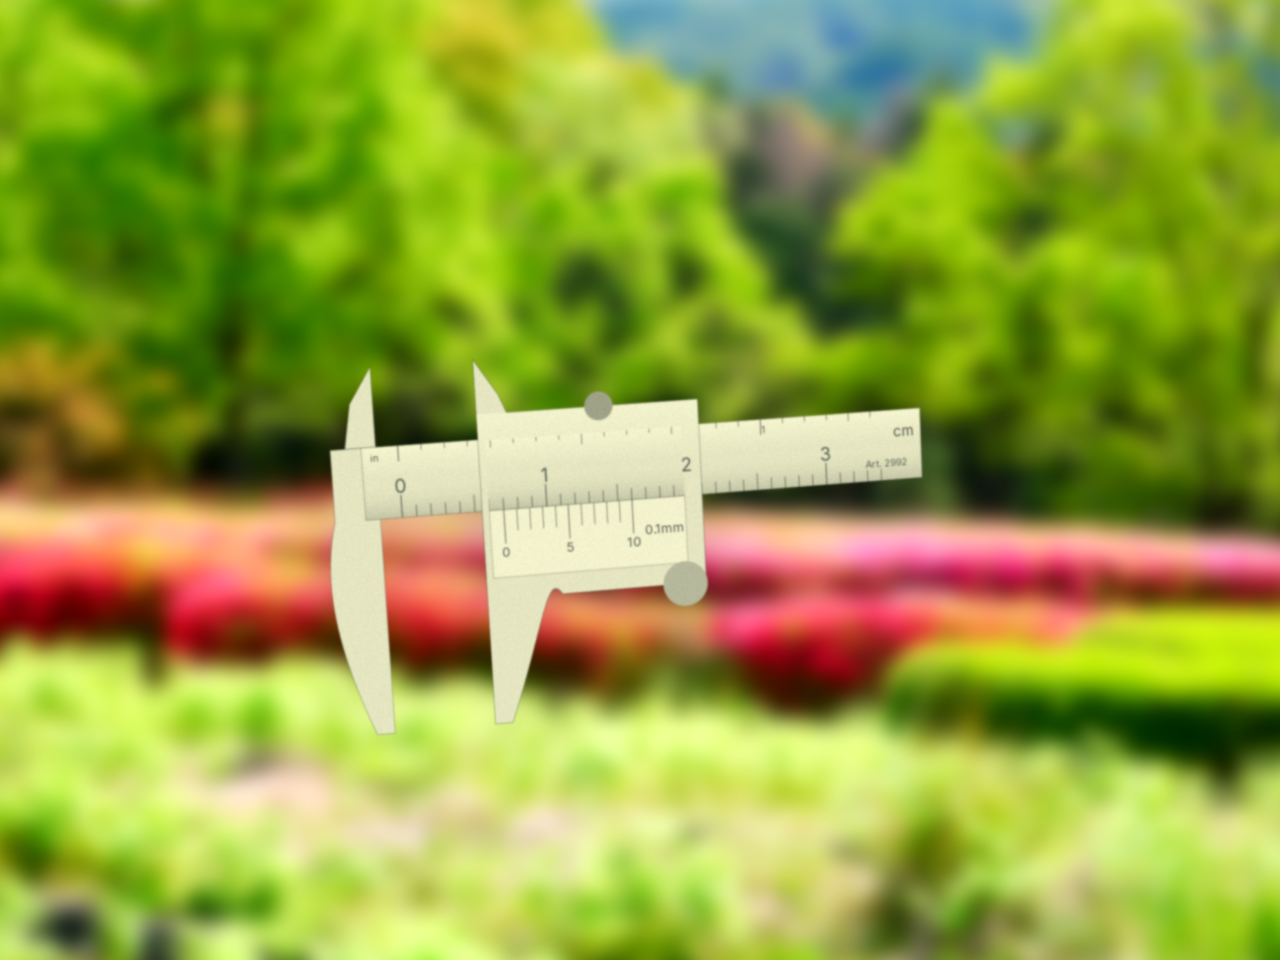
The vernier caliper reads 7.0 mm
